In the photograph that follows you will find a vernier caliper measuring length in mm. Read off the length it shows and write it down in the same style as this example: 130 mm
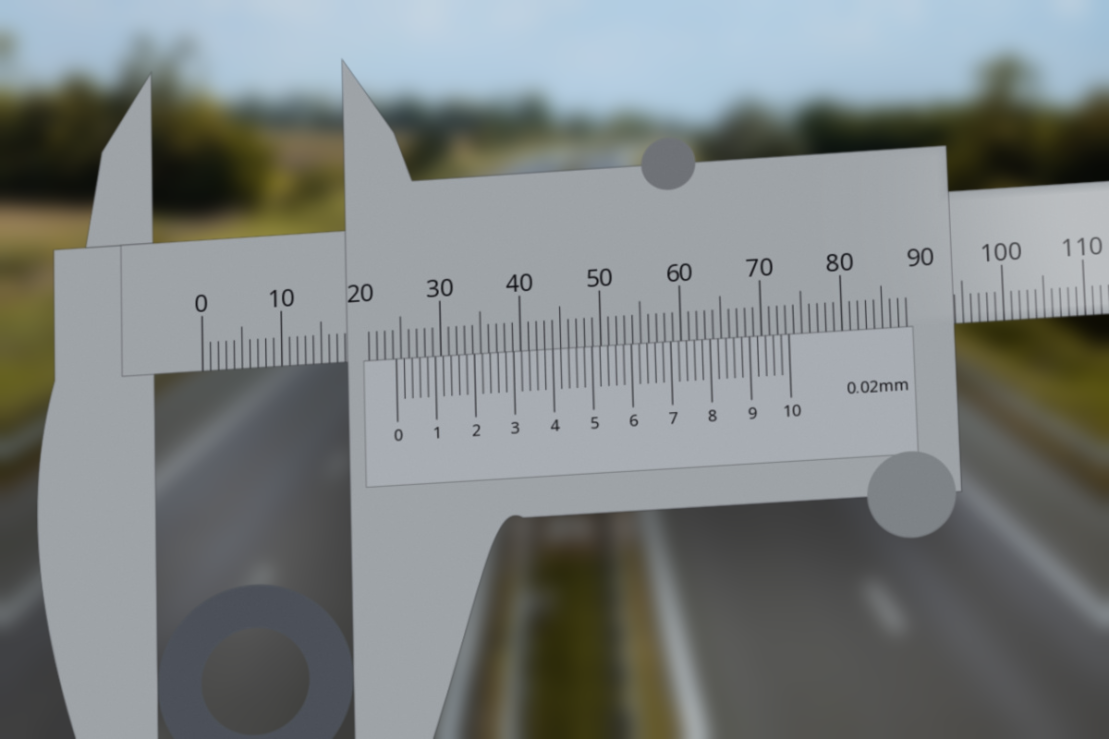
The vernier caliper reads 24.4 mm
